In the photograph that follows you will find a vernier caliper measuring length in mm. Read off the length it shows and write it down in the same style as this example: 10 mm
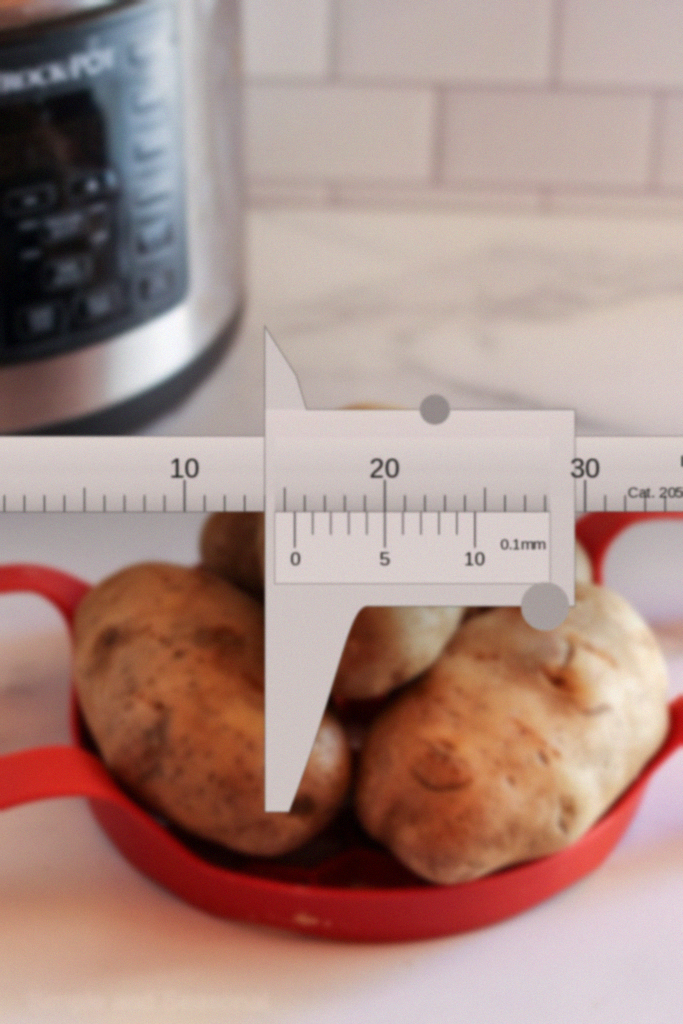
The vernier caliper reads 15.5 mm
